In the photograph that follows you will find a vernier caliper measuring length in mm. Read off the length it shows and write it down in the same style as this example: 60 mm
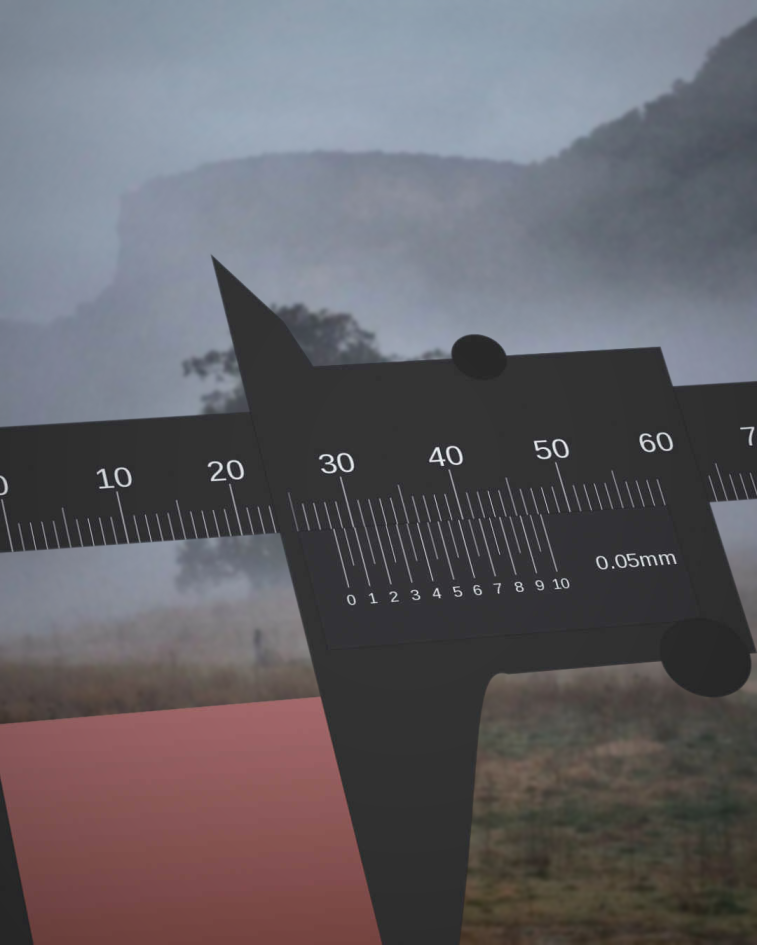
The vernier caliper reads 28.2 mm
